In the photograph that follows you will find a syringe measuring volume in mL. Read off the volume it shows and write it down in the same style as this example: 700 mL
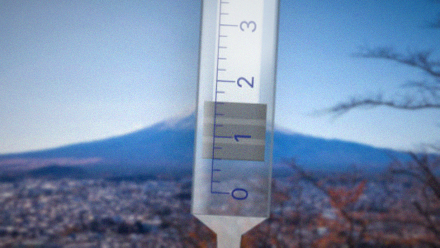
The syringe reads 0.6 mL
